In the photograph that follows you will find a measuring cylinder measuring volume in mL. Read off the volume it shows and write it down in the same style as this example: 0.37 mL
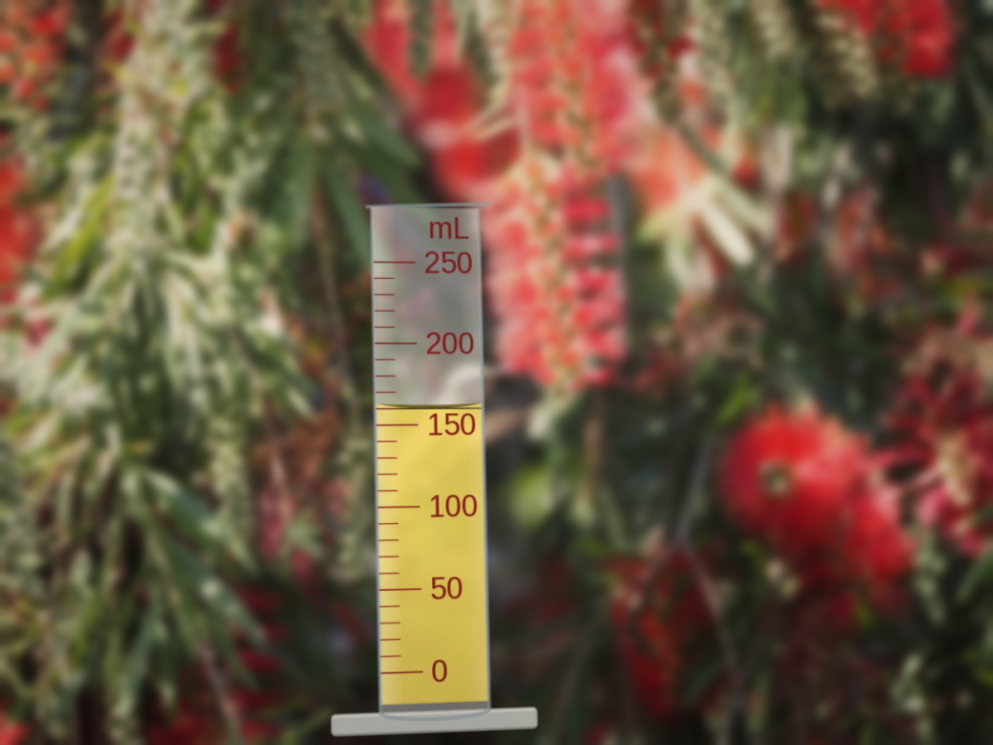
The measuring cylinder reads 160 mL
